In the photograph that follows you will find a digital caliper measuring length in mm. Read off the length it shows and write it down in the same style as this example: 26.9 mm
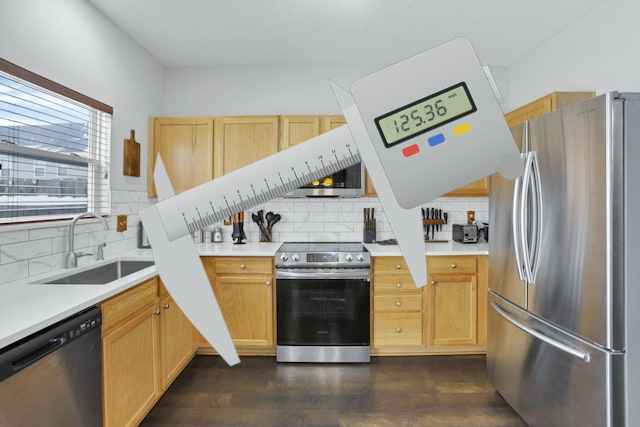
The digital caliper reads 125.36 mm
